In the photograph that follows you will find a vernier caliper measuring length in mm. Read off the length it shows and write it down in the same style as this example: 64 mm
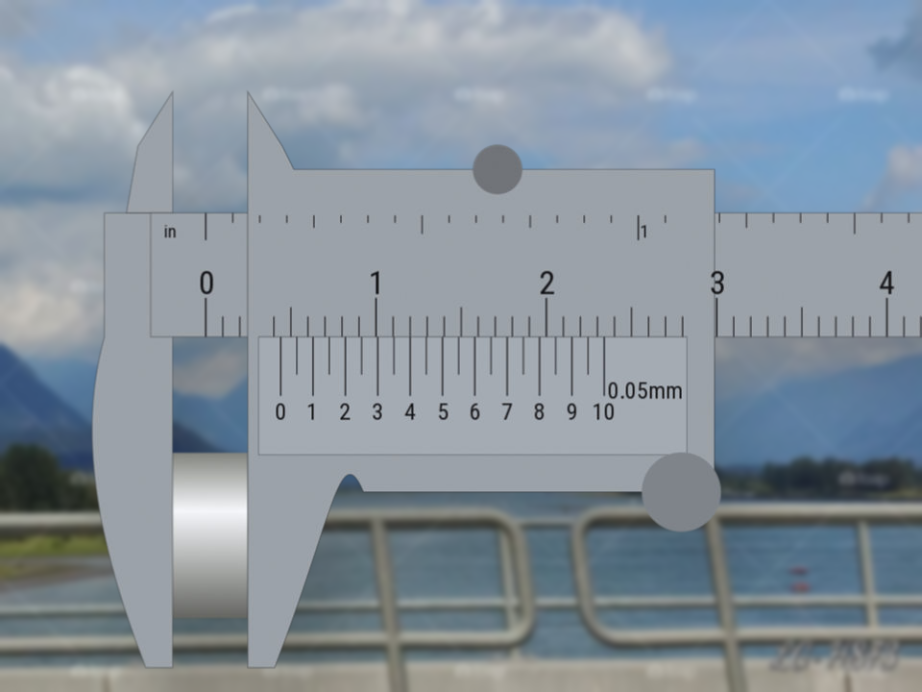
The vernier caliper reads 4.4 mm
